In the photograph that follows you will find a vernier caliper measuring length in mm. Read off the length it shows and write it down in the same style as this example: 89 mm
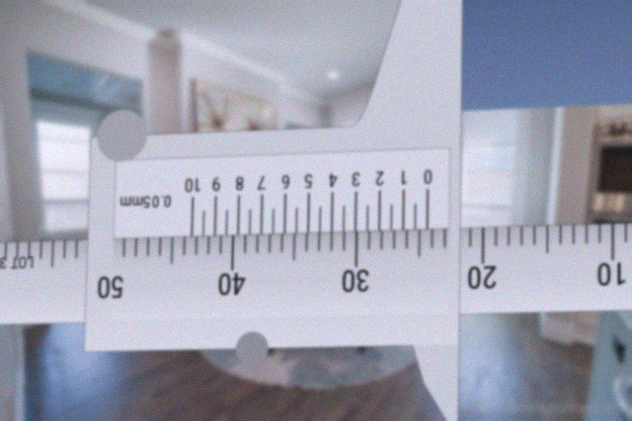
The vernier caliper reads 24.4 mm
